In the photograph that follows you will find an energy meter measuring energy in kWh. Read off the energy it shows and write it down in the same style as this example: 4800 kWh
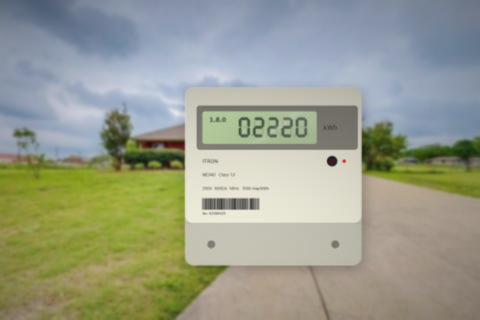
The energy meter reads 2220 kWh
